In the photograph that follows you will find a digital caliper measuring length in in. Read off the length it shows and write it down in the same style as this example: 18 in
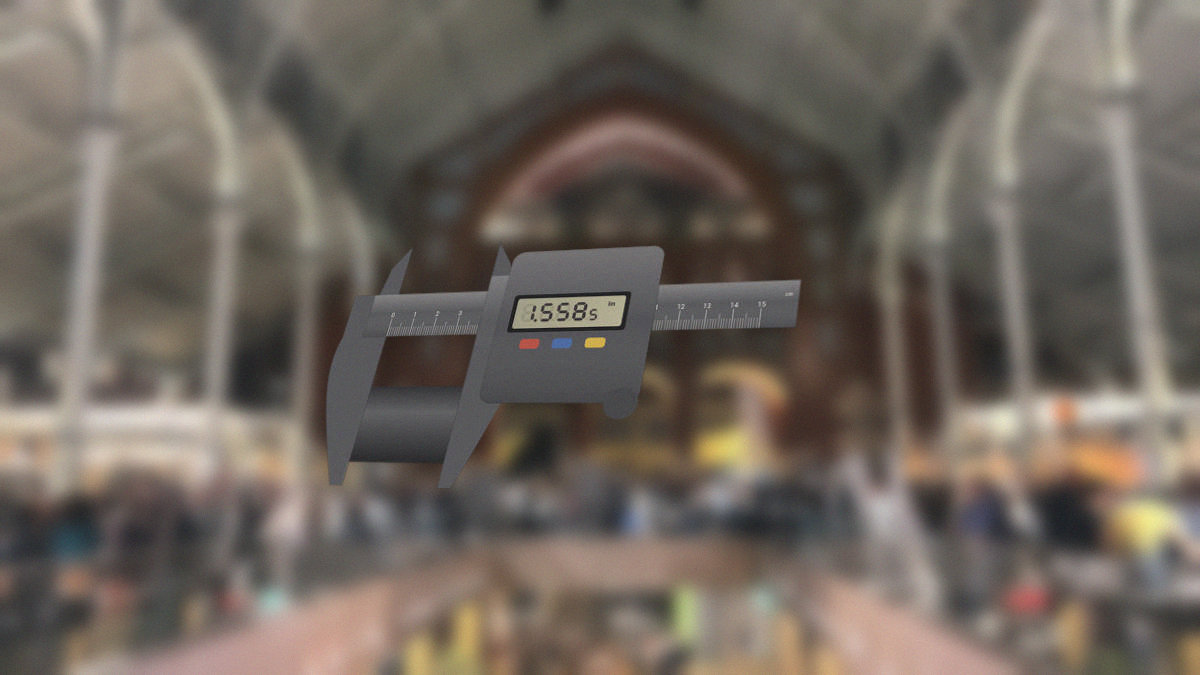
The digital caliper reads 1.5585 in
